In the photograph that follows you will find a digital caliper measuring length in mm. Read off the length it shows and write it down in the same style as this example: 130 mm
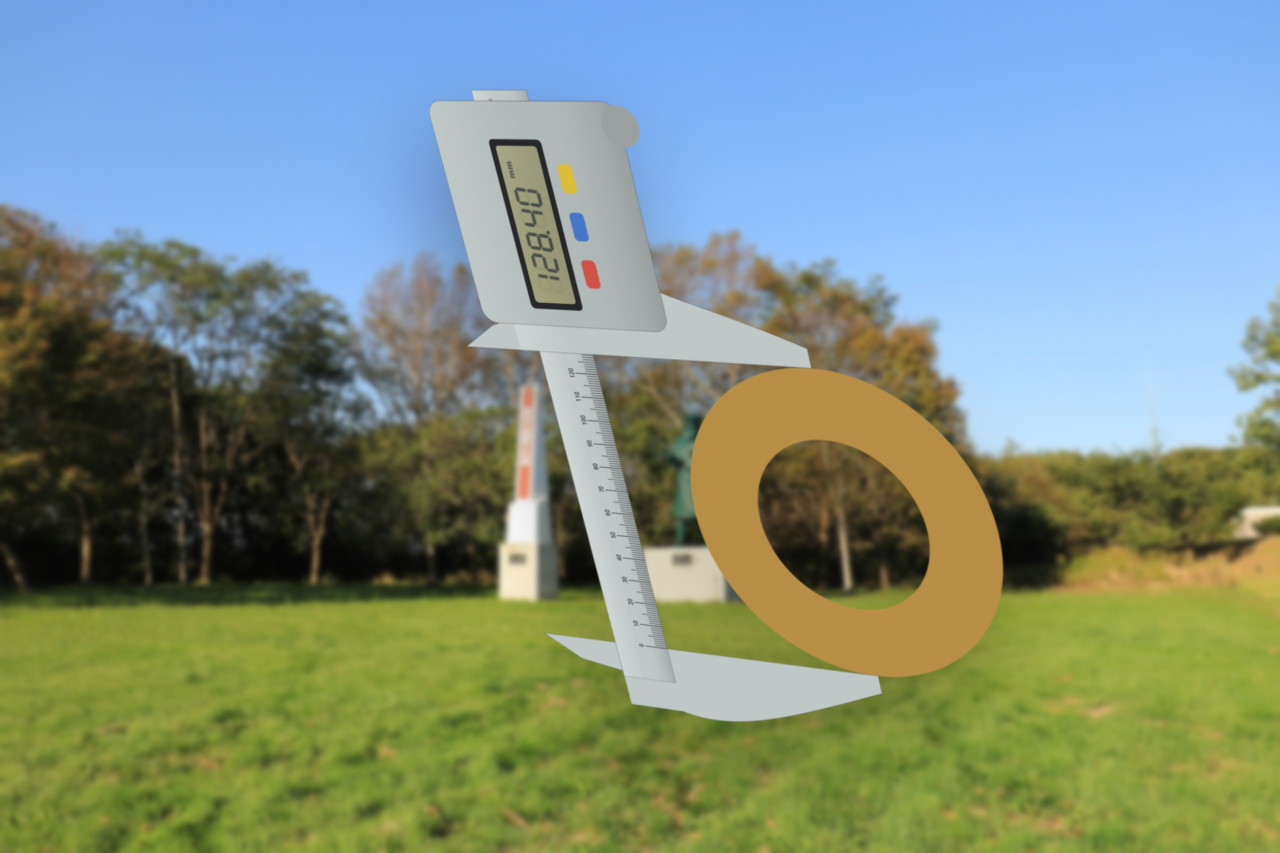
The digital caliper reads 128.40 mm
